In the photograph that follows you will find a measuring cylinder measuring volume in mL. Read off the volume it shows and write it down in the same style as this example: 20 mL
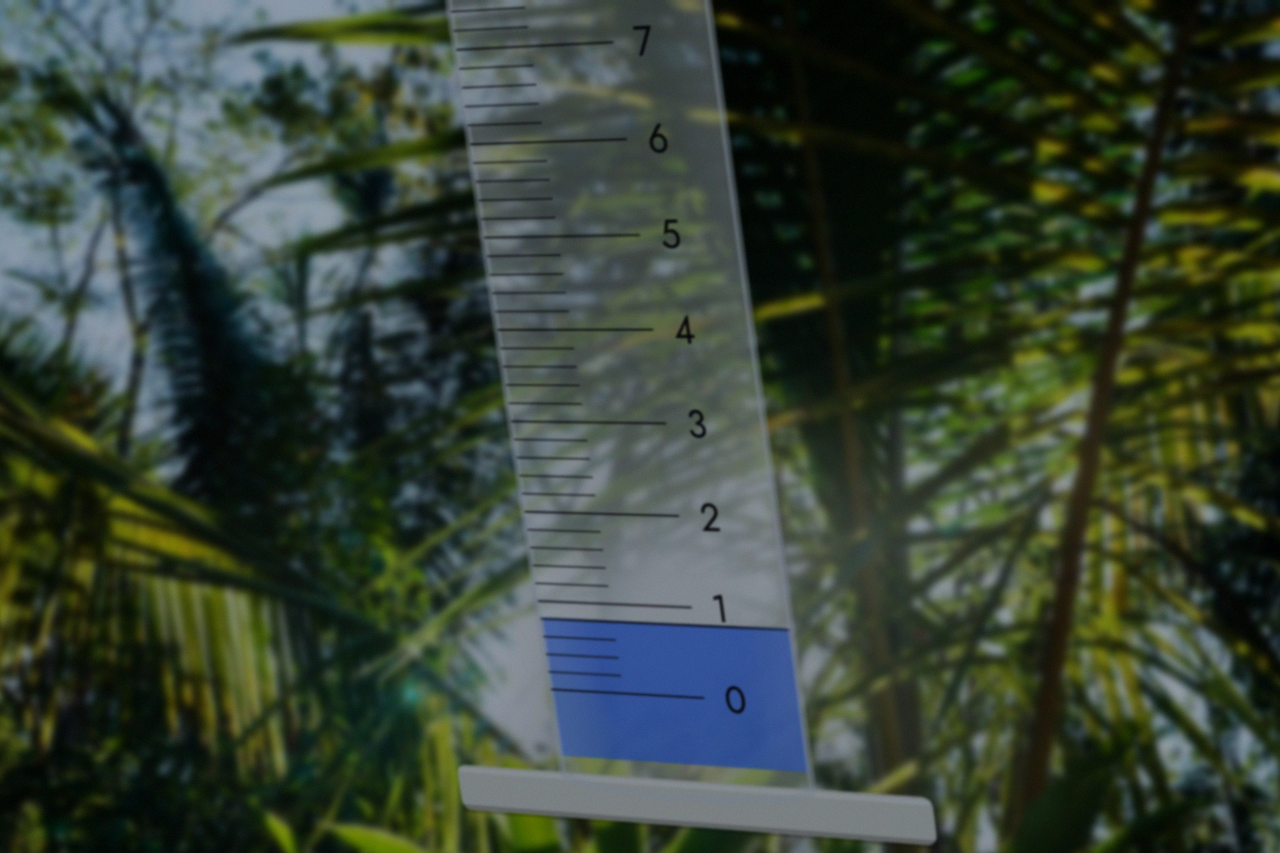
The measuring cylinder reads 0.8 mL
